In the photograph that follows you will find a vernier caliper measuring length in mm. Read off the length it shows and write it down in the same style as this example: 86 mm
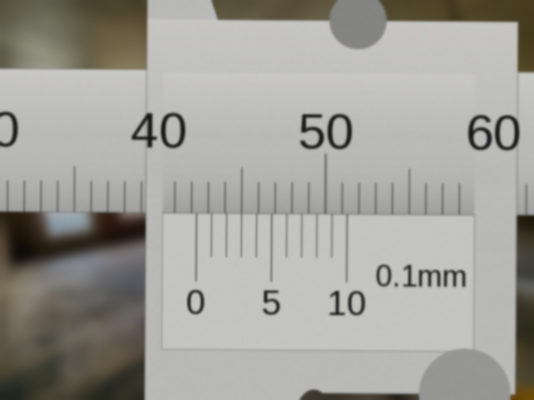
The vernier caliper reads 42.3 mm
